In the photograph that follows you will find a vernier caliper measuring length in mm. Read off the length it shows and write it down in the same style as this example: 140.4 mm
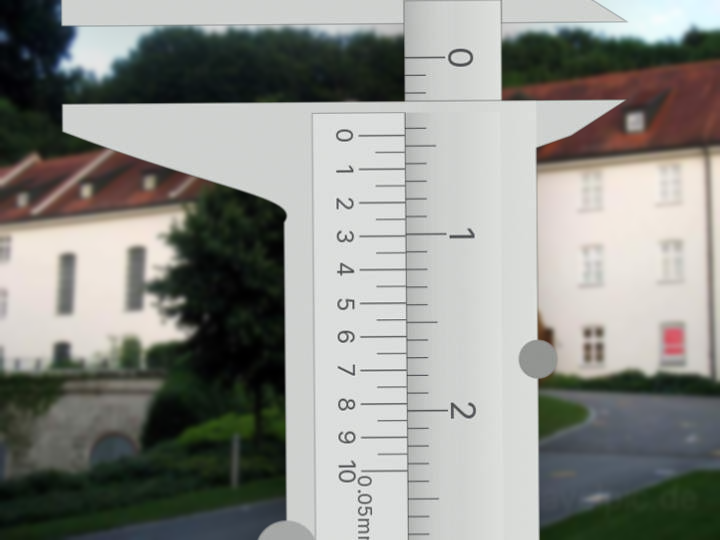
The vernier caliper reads 4.4 mm
